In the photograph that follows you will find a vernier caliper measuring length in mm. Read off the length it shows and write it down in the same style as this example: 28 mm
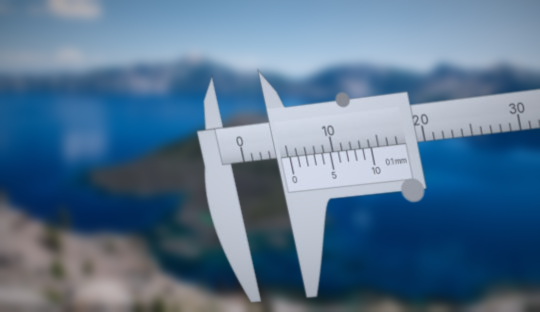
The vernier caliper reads 5.2 mm
